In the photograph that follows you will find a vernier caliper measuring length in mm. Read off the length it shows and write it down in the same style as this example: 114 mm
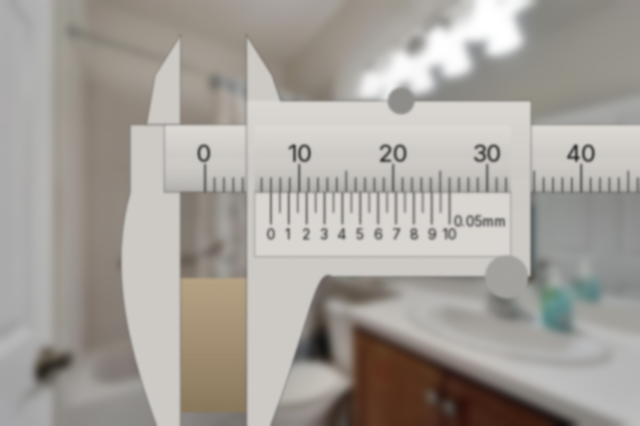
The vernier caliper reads 7.0 mm
